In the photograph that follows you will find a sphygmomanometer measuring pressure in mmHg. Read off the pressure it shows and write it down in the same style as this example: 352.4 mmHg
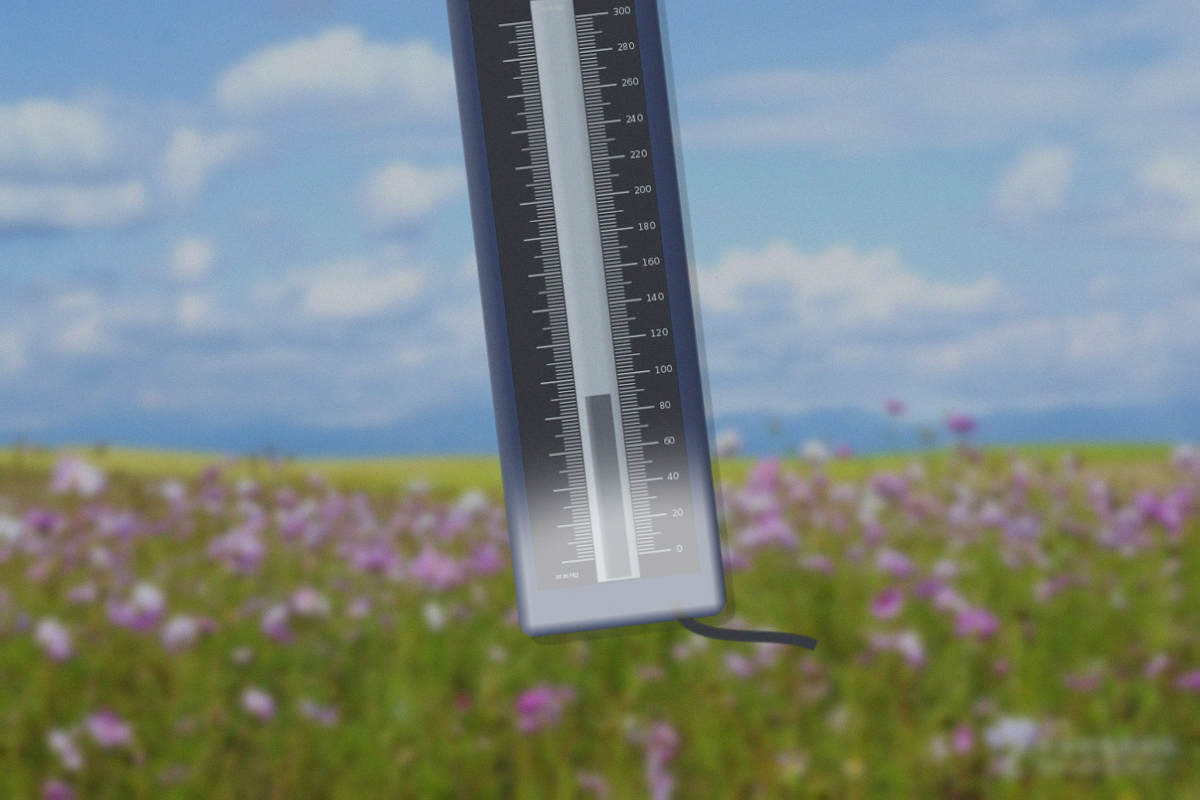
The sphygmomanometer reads 90 mmHg
